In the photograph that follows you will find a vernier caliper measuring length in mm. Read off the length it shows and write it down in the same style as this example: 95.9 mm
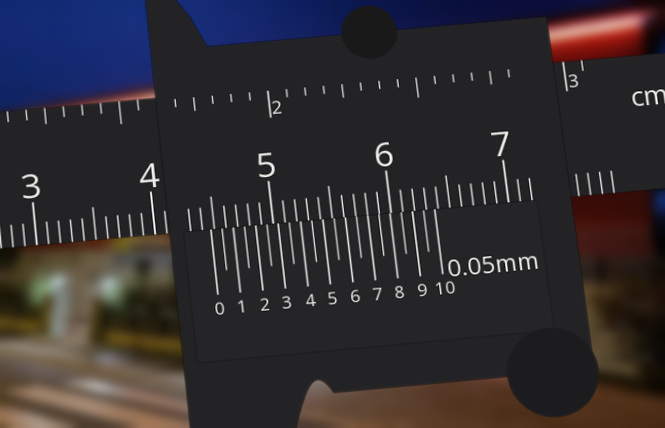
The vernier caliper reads 44.7 mm
